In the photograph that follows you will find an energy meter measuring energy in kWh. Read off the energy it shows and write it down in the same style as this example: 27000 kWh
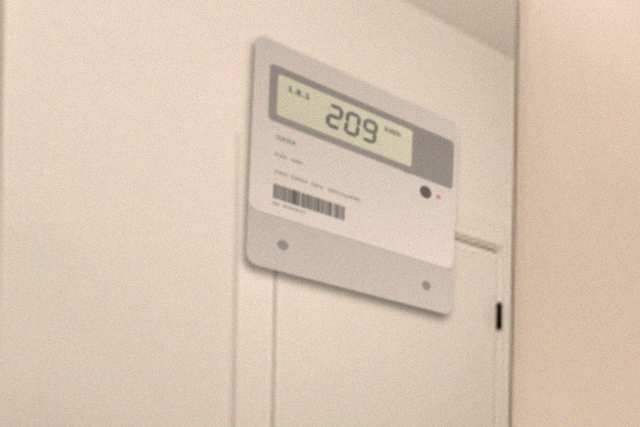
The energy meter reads 209 kWh
